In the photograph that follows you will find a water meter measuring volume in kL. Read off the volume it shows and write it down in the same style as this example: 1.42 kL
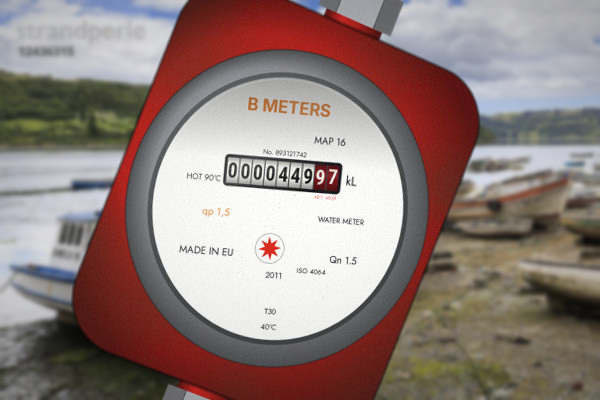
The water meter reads 449.97 kL
